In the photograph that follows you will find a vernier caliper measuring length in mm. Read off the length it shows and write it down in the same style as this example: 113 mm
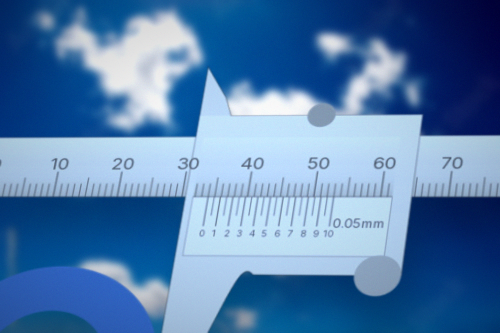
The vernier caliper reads 34.0 mm
